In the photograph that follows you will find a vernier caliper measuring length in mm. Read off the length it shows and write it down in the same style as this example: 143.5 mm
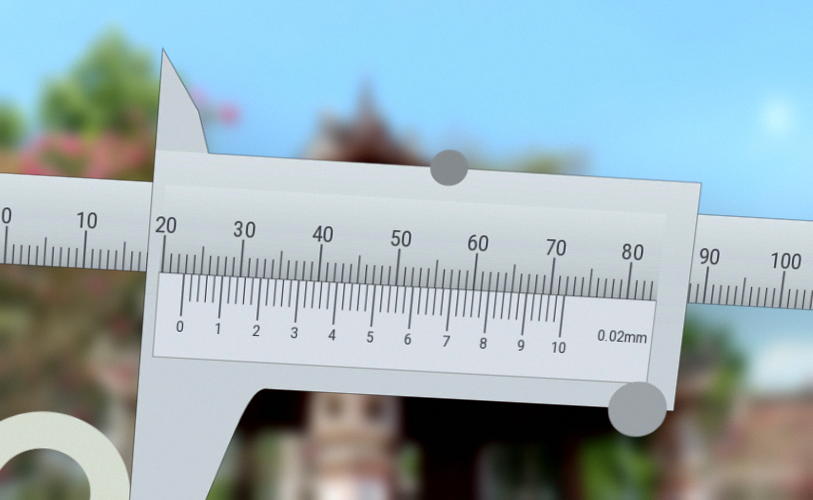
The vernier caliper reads 22.8 mm
